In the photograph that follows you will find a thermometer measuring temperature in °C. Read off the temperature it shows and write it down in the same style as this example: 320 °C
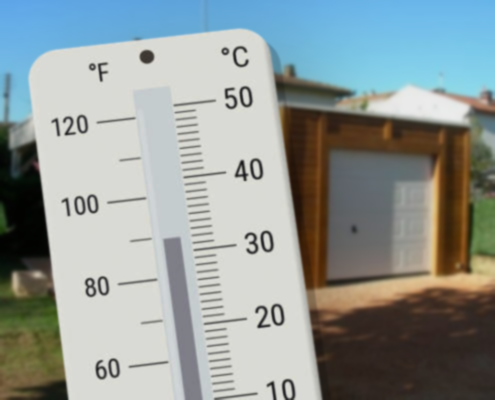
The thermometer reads 32 °C
